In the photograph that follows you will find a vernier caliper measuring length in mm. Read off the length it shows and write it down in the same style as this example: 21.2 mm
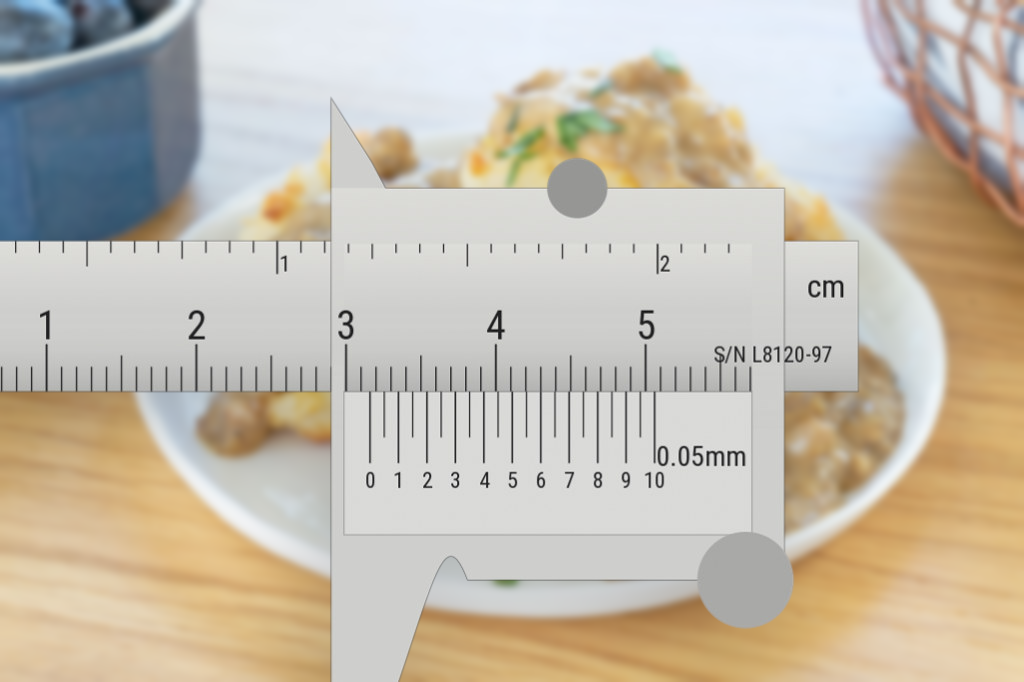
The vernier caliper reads 31.6 mm
